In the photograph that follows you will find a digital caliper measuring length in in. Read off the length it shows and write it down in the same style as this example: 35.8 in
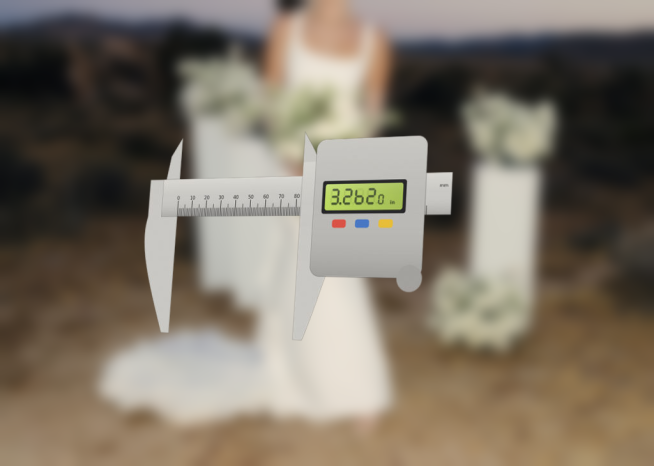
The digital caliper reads 3.2620 in
